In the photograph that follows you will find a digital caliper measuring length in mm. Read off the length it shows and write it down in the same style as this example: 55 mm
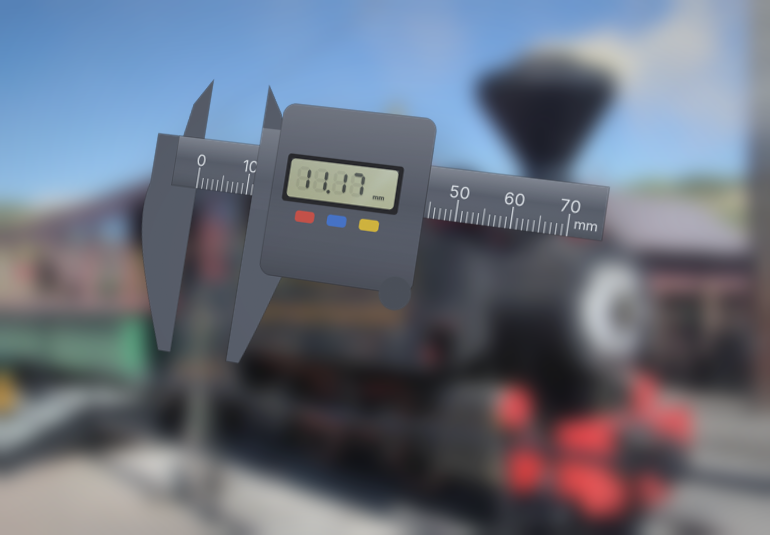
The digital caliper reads 11.17 mm
